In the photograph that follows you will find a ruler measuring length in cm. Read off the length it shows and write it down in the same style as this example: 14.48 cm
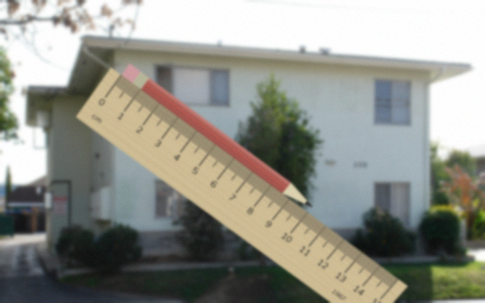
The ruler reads 10 cm
